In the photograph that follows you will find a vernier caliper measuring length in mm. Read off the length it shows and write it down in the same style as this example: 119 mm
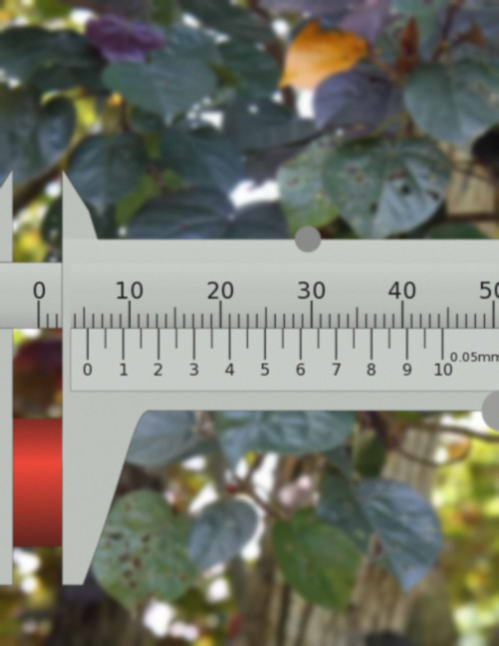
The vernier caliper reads 5.4 mm
